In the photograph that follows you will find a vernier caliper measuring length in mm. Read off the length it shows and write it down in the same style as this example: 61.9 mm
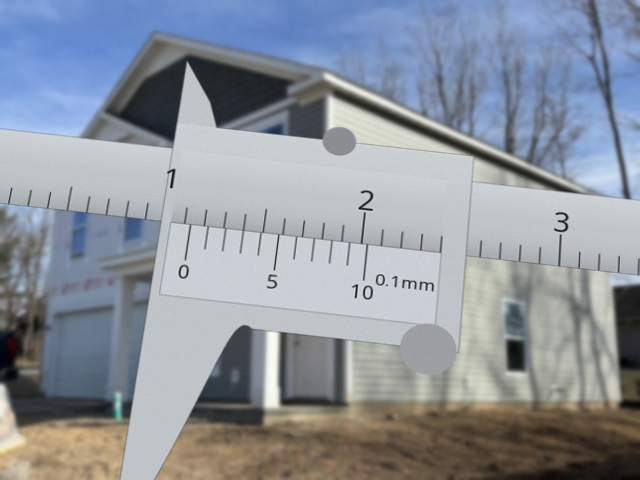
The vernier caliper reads 11.3 mm
